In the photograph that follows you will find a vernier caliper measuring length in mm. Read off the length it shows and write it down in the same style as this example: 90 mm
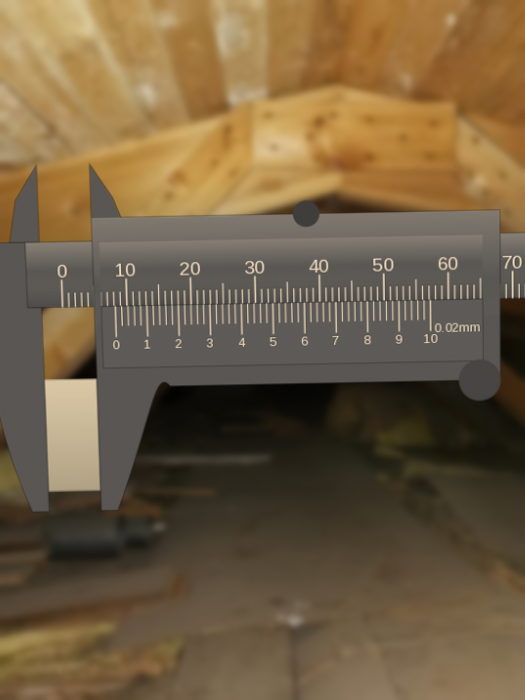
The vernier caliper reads 8.2 mm
